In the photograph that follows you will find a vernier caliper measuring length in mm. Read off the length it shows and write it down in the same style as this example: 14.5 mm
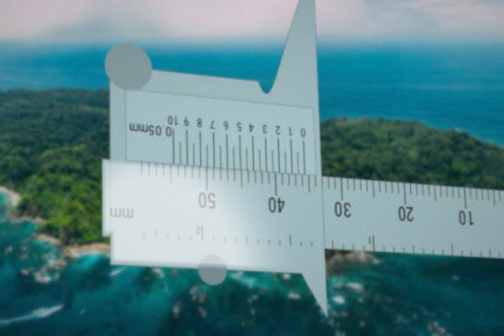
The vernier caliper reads 35.6 mm
